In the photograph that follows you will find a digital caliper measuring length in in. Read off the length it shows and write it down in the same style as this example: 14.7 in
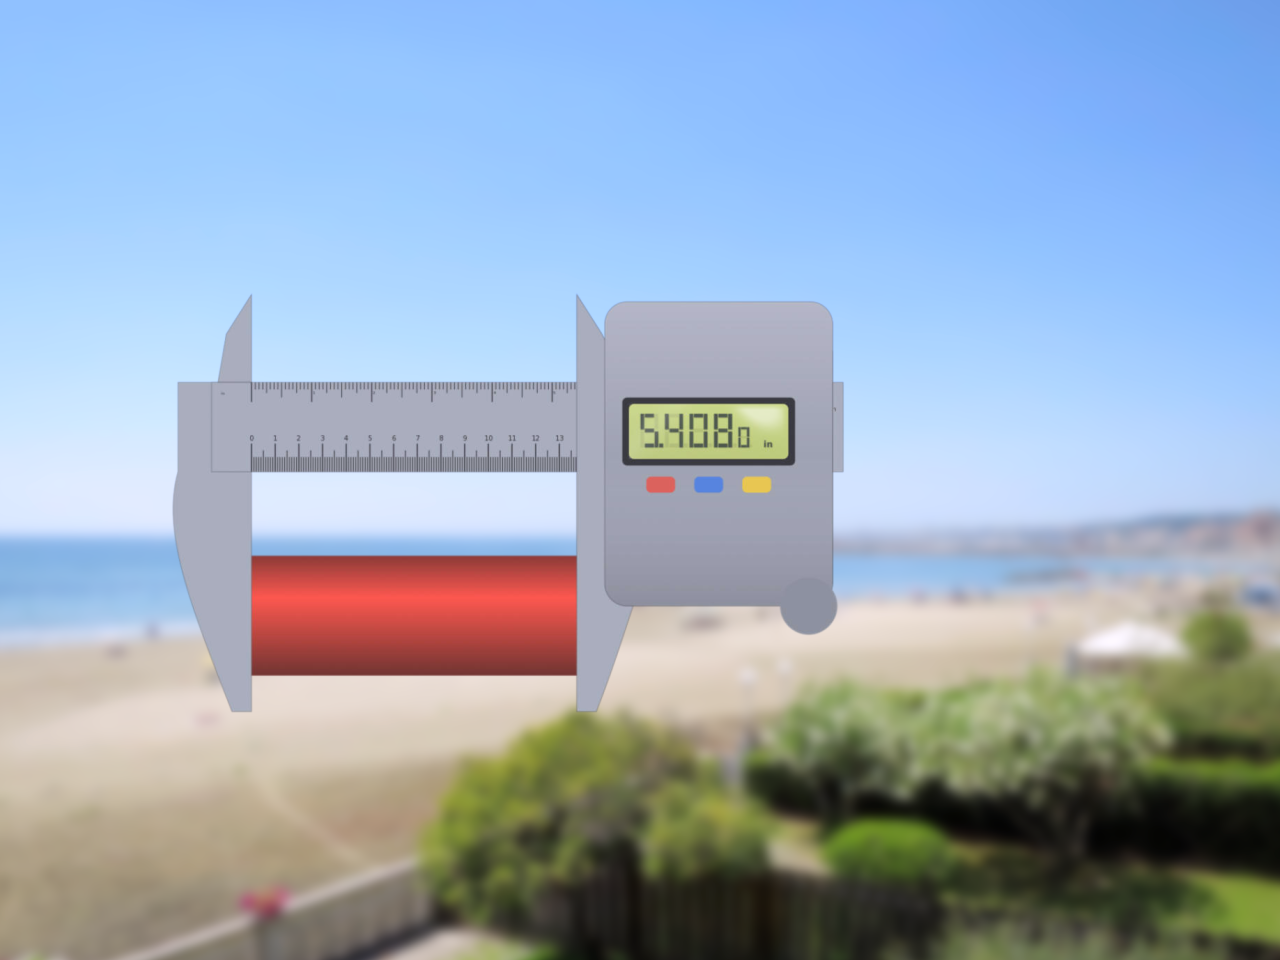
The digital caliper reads 5.4080 in
